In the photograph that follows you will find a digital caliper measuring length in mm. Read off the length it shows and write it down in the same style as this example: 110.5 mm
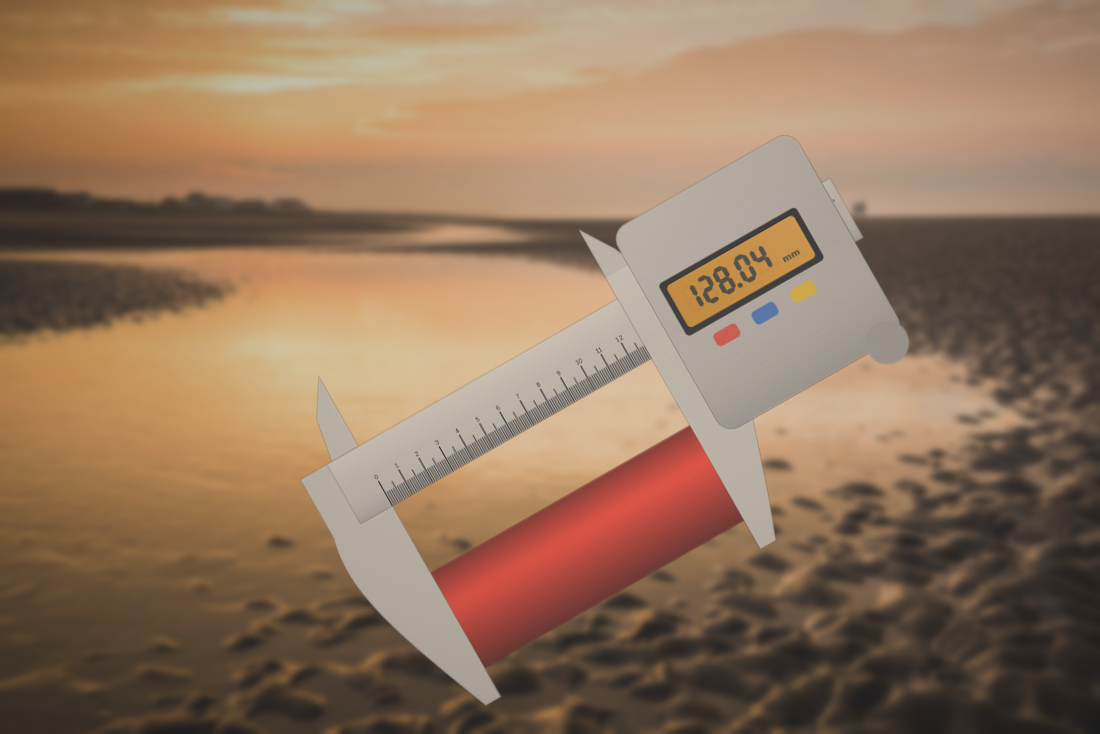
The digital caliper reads 128.04 mm
